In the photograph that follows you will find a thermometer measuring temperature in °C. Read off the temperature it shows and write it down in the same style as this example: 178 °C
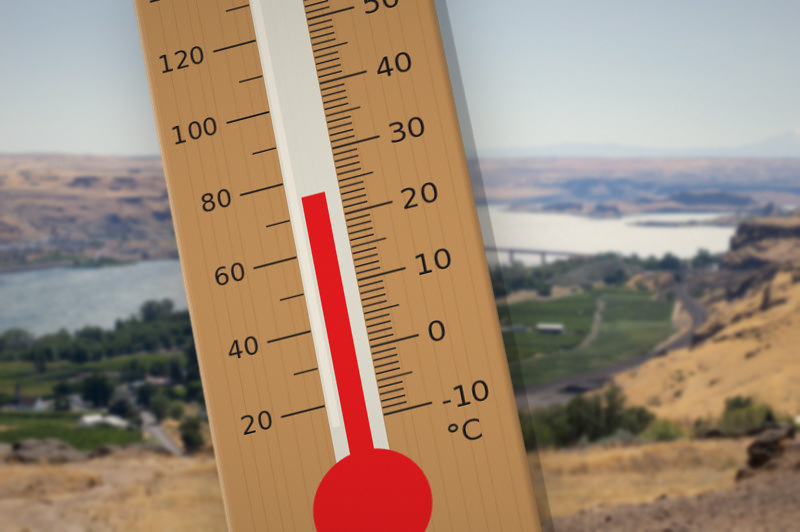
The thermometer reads 24 °C
